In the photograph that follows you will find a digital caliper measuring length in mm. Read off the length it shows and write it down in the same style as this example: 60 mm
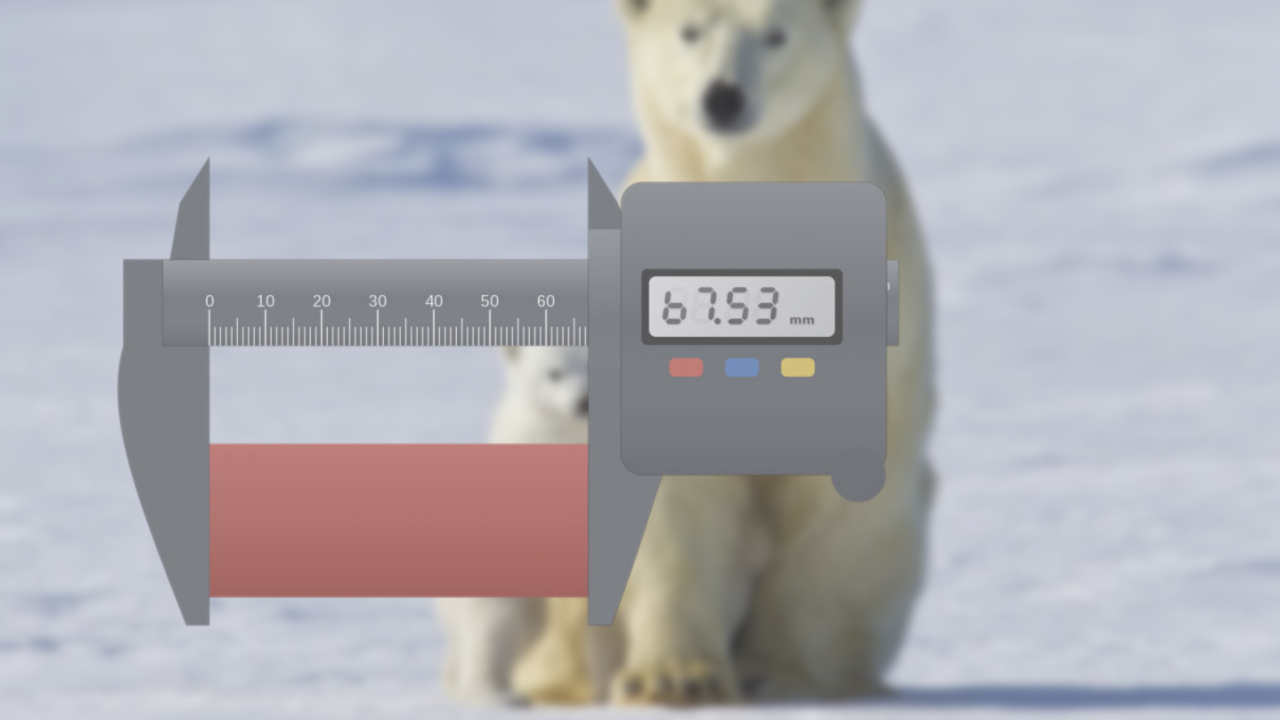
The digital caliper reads 67.53 mm
